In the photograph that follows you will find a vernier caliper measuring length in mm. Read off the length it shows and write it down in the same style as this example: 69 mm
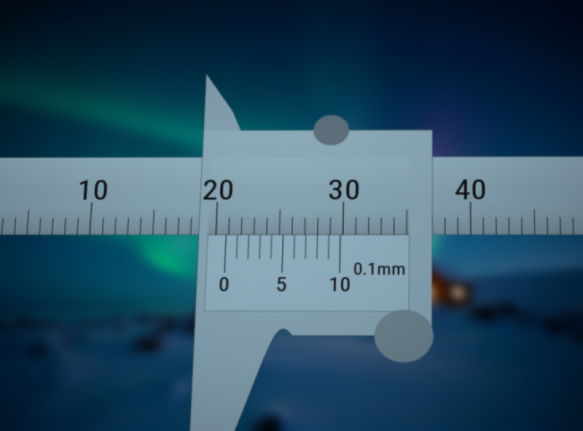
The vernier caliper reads 20.8 mm
